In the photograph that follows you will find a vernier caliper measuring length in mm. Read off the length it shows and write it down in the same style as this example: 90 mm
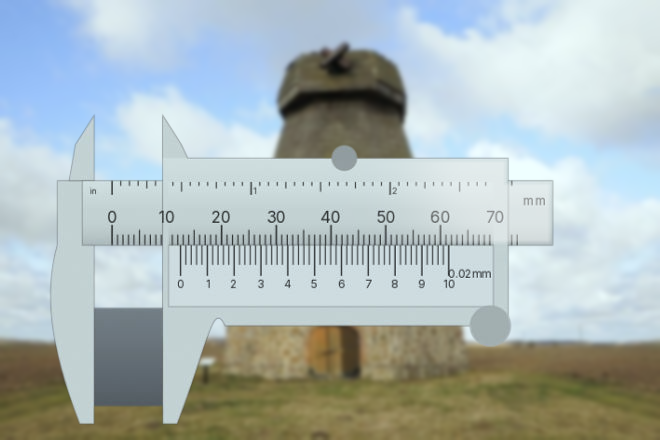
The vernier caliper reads 12.5 mm
